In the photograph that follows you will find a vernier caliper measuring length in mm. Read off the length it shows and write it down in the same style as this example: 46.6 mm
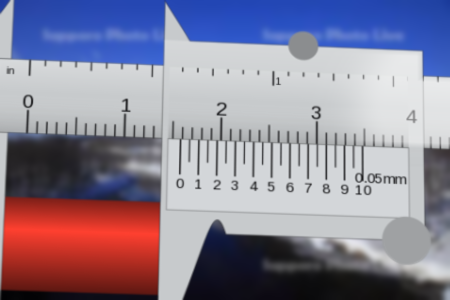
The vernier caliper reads 15.8 mm
